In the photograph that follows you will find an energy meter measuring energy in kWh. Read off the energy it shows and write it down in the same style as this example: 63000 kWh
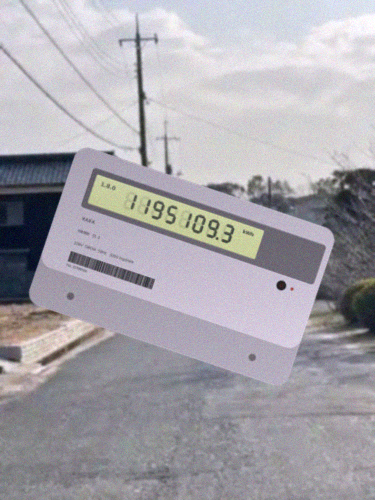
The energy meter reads 1195109.3 kWh
